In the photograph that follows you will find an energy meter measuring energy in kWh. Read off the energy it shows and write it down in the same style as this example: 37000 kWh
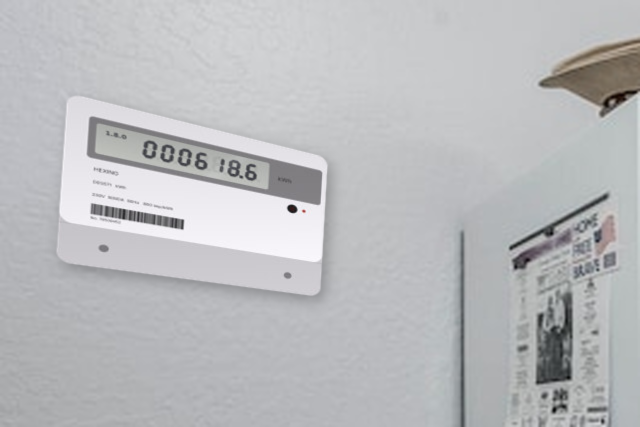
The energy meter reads 618.6 kWh
